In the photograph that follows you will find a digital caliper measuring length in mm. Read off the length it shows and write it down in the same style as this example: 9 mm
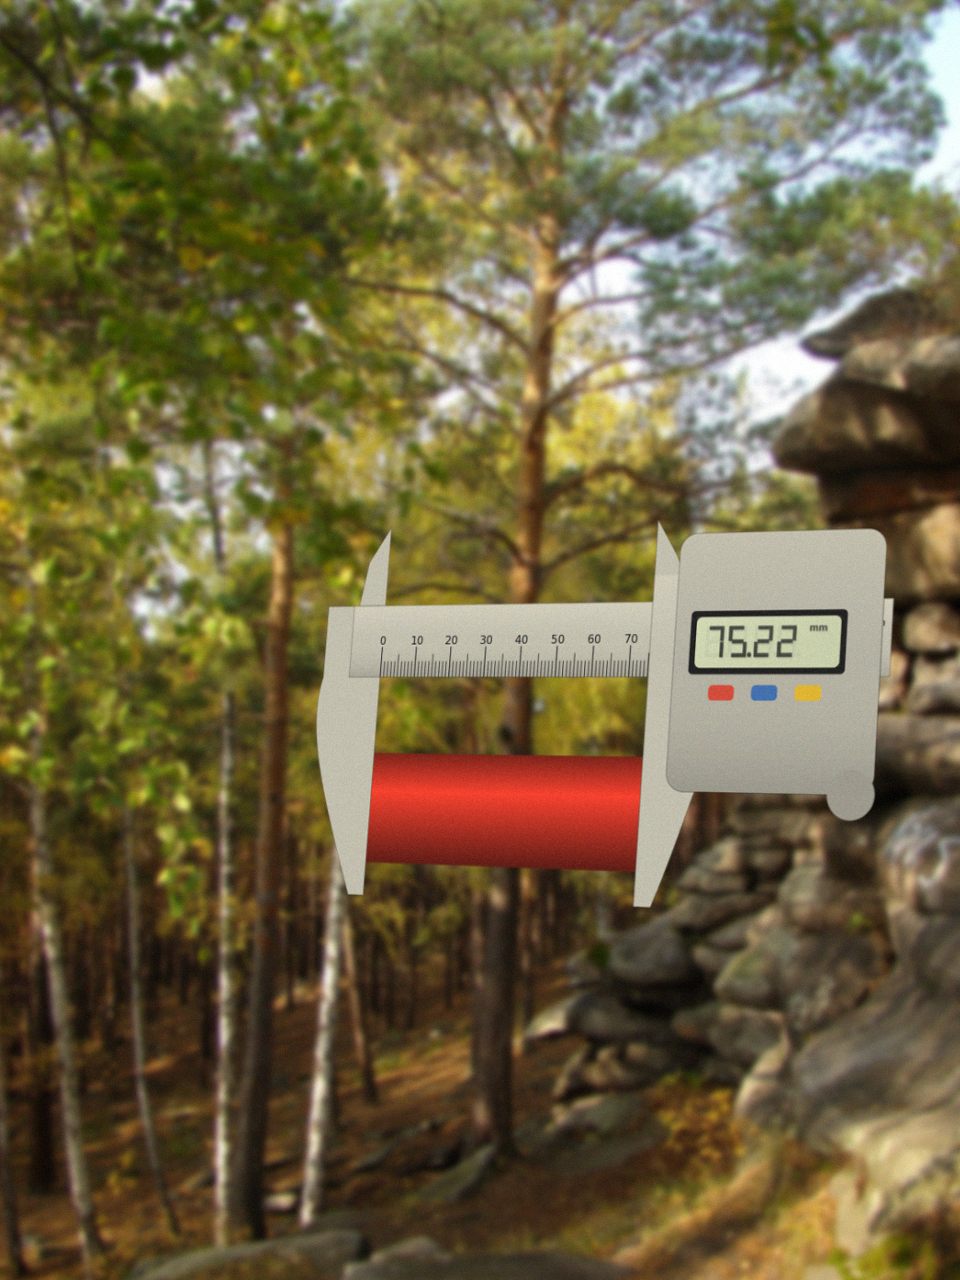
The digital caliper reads 75.22 mm
